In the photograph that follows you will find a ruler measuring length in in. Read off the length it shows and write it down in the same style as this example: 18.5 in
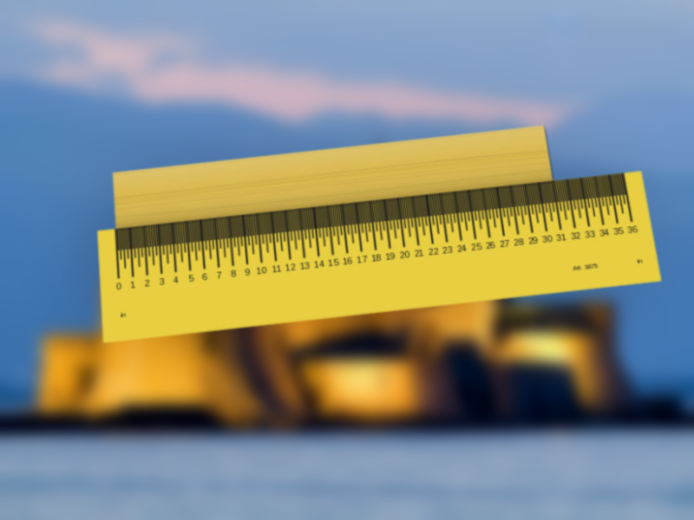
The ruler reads 31 in
